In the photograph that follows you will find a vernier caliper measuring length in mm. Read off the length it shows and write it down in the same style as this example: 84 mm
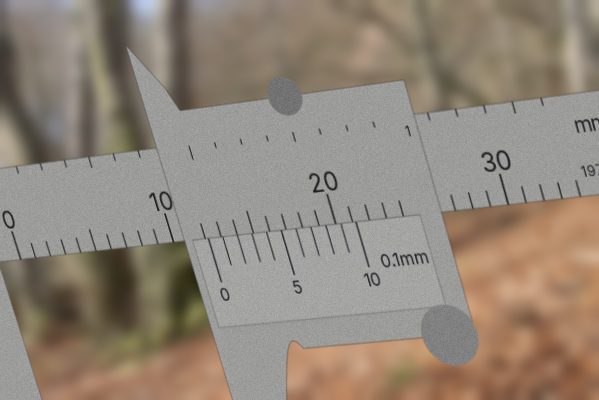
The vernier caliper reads 12.2 mm
